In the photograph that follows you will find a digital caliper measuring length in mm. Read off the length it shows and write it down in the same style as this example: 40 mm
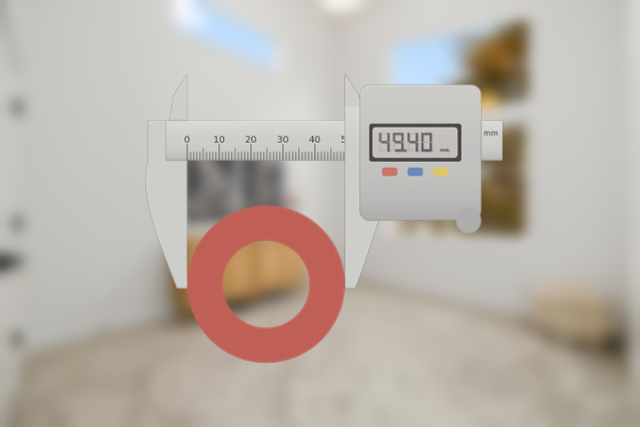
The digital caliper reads 49.40 mm
